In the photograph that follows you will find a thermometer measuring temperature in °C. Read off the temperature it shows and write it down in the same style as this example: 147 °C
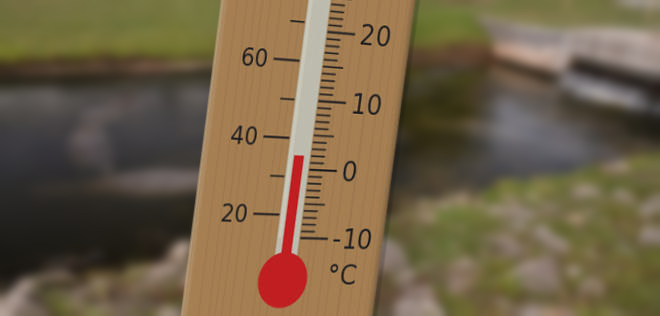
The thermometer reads 2 °C
